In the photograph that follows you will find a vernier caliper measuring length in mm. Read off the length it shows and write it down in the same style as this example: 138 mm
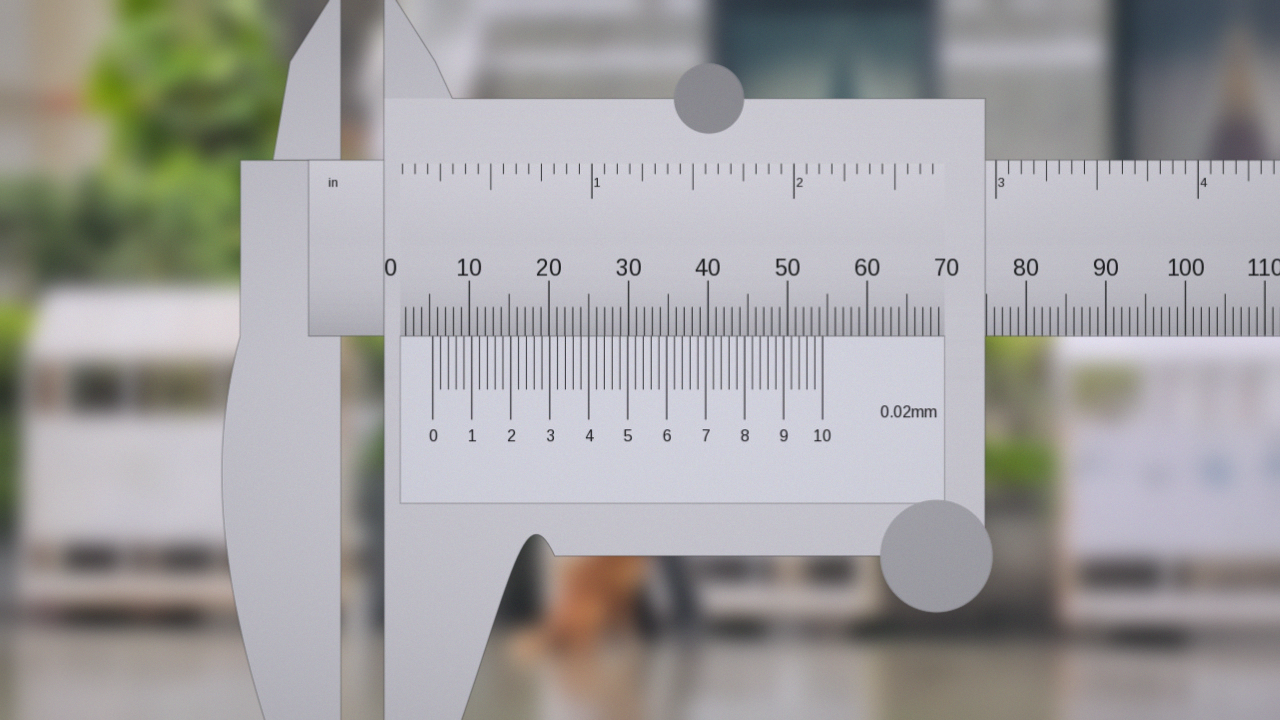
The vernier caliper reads 5.4 mm
